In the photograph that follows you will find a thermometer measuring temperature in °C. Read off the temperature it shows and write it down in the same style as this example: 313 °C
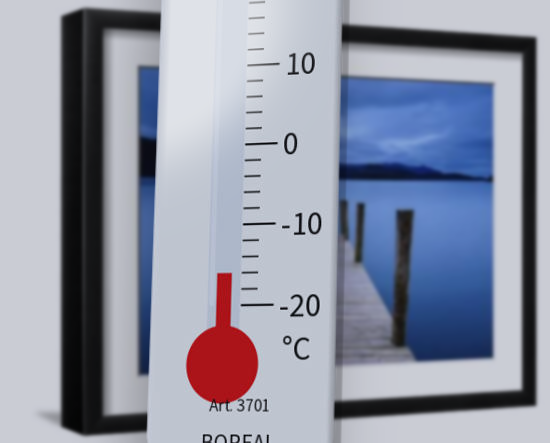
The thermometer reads -16 °C
